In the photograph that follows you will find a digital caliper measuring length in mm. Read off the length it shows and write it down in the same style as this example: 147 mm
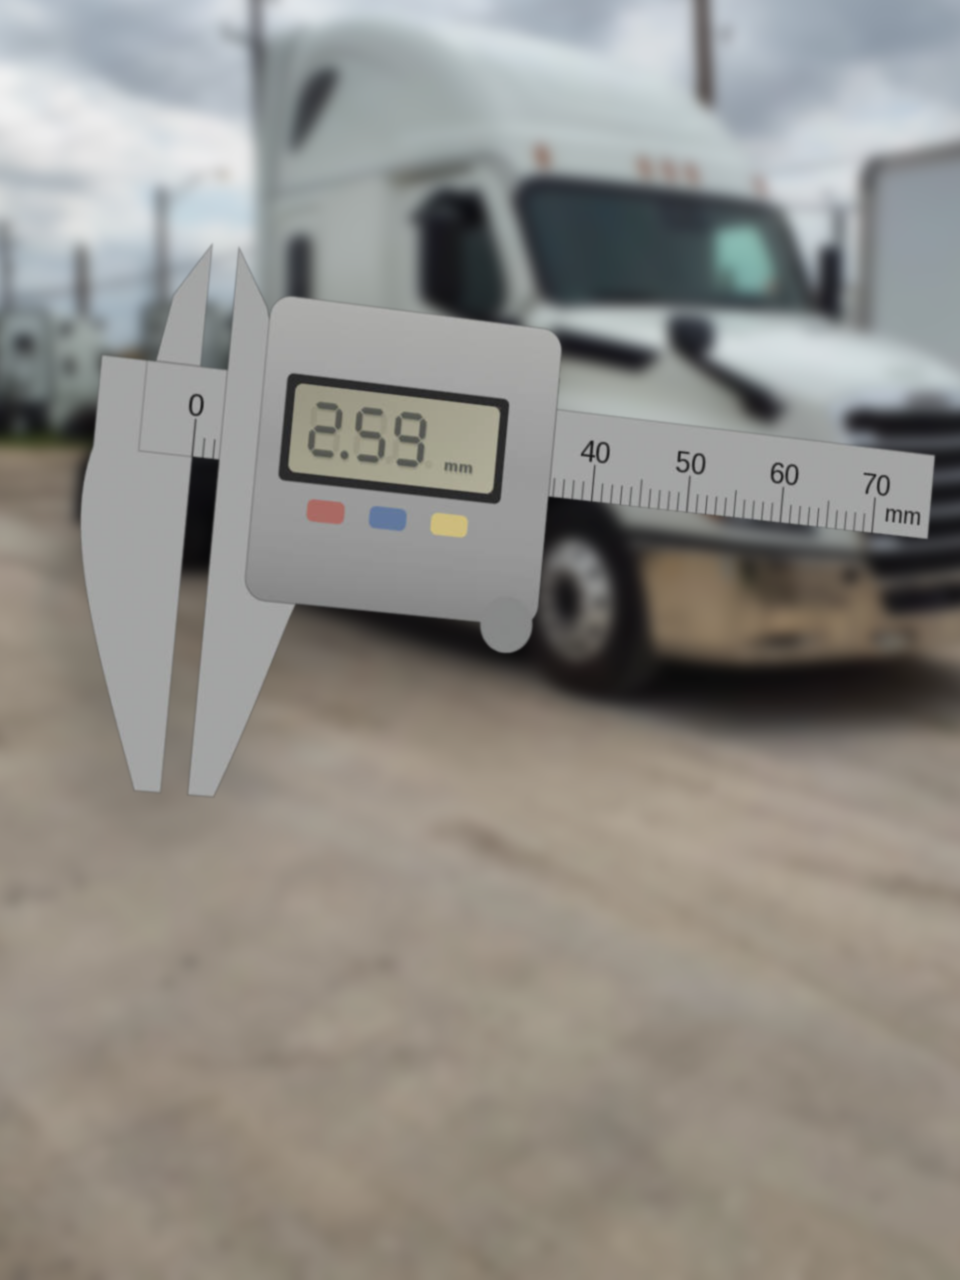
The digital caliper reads 2.59 mm
